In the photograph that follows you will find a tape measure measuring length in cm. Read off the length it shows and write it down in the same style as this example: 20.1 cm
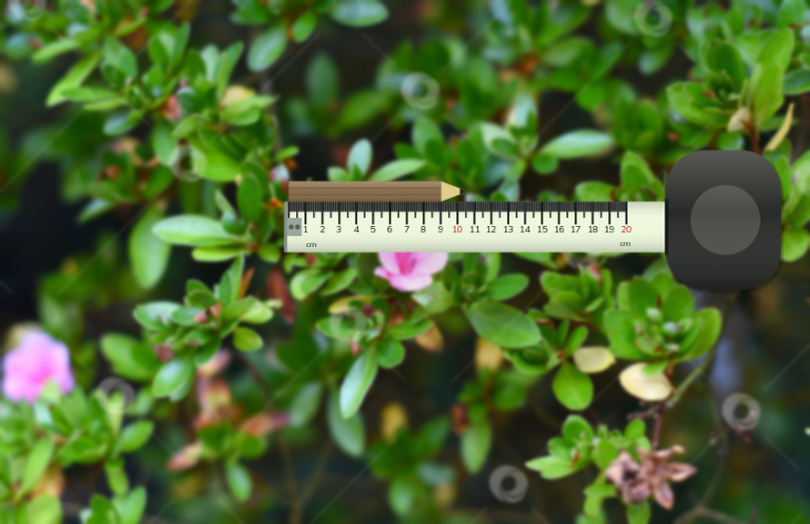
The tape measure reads 10.5 cm
